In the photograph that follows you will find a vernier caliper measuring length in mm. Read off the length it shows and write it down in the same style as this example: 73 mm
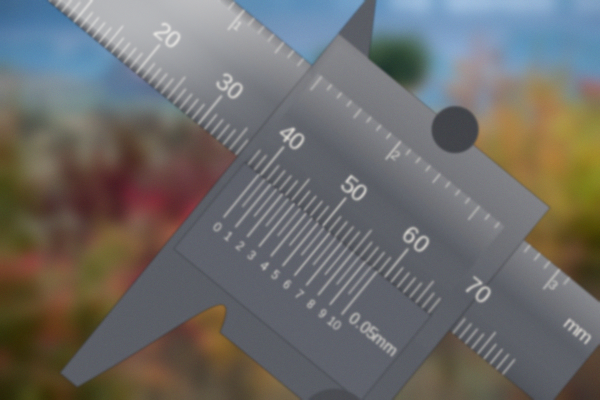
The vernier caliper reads 39.8 mm
